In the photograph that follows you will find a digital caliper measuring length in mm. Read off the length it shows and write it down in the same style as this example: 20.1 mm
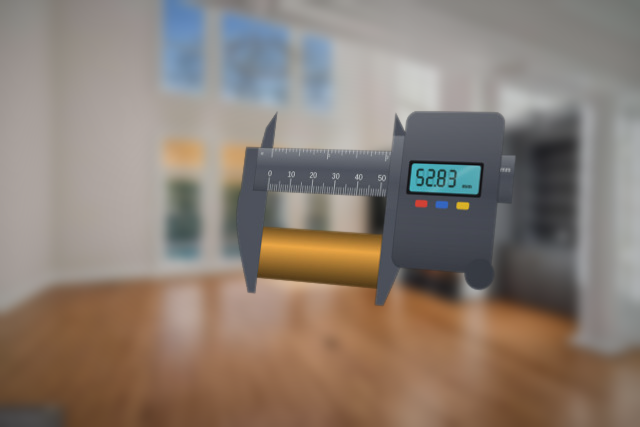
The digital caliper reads 52.83 mm
